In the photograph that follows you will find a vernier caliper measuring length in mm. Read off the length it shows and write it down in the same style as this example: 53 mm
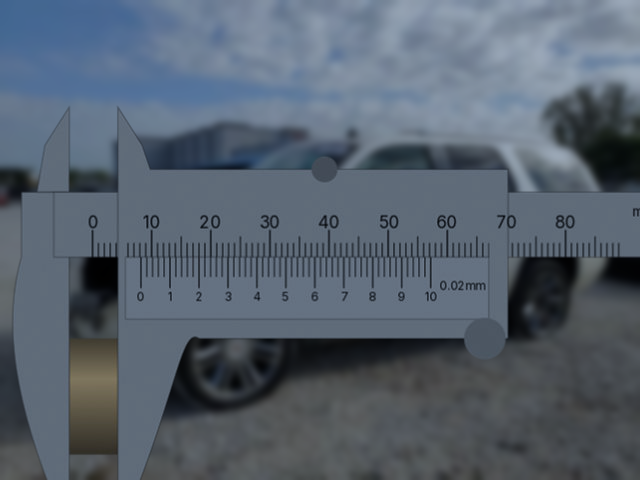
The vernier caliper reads 8.2 mm
